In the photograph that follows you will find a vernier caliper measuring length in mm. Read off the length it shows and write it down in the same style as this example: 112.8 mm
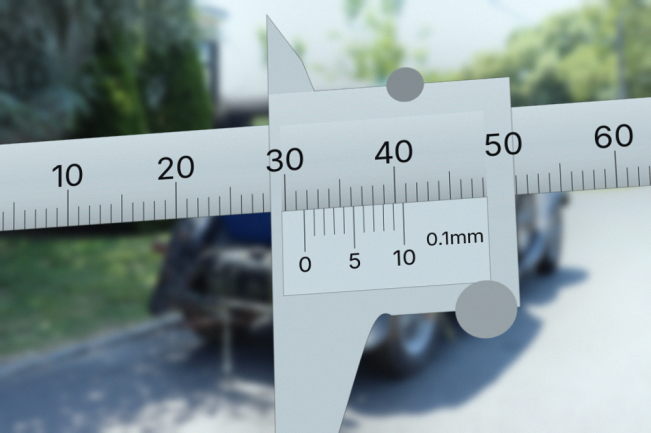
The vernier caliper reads 31.7 mm
